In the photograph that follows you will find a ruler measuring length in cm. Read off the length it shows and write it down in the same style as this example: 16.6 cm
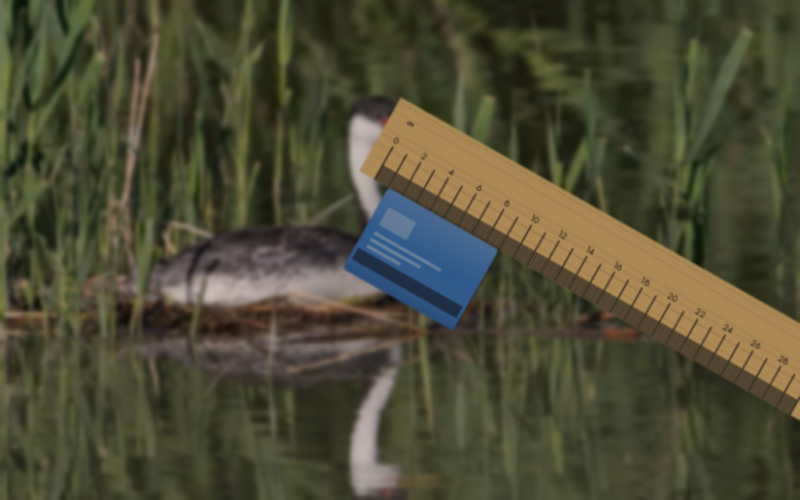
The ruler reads 8 cm
